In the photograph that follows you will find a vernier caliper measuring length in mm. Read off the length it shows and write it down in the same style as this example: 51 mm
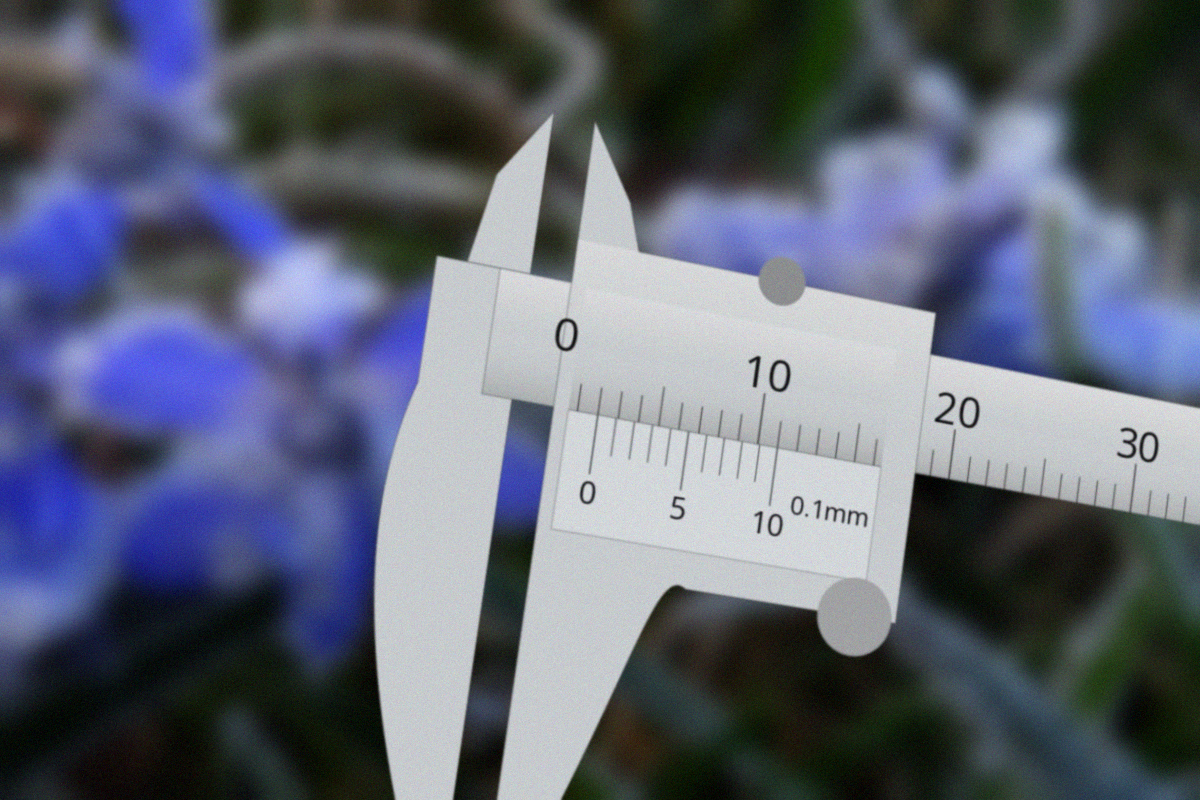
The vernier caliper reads 2.0 mm
